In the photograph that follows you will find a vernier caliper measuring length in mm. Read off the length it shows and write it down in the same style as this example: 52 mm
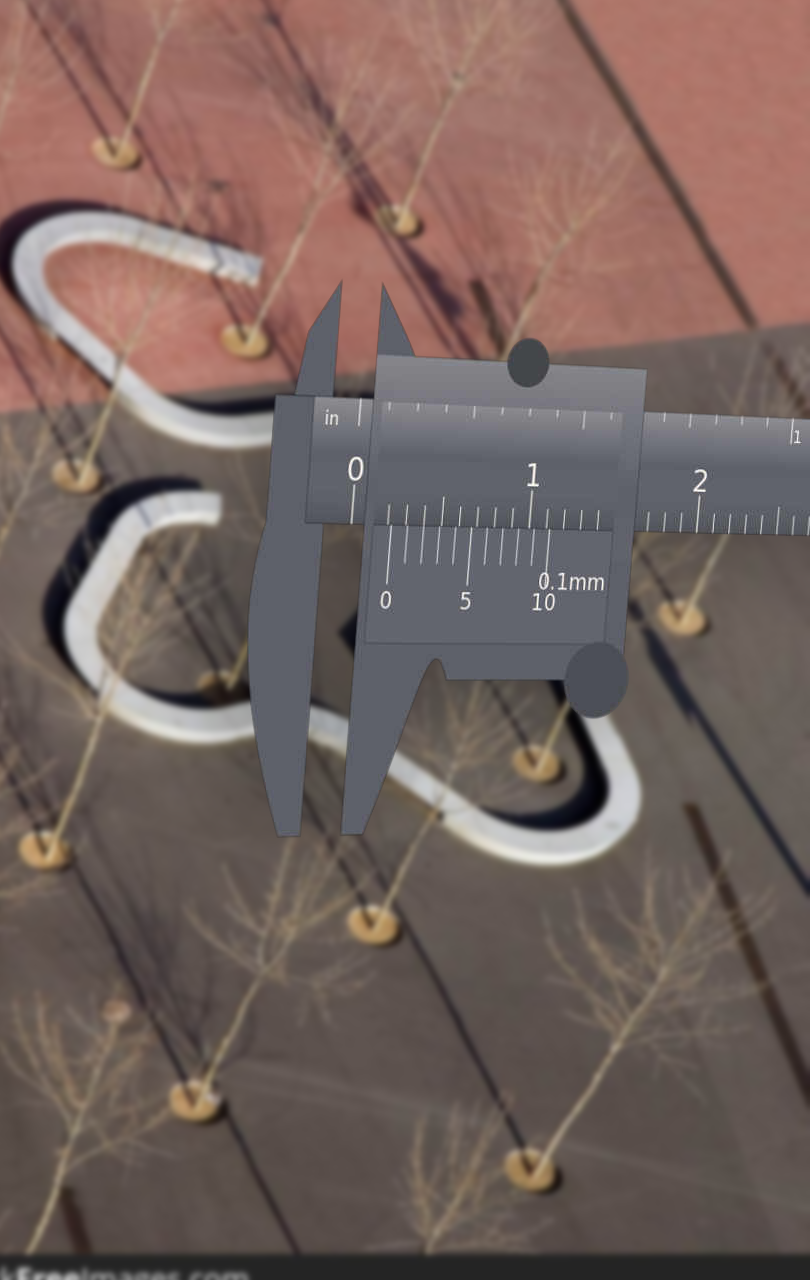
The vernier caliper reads 2.2 mm
